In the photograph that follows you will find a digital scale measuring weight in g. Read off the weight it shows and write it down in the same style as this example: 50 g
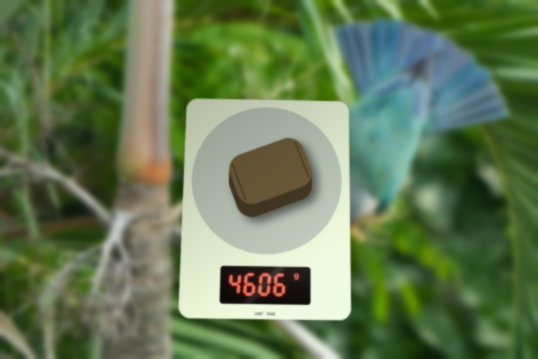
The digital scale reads 4606 g
